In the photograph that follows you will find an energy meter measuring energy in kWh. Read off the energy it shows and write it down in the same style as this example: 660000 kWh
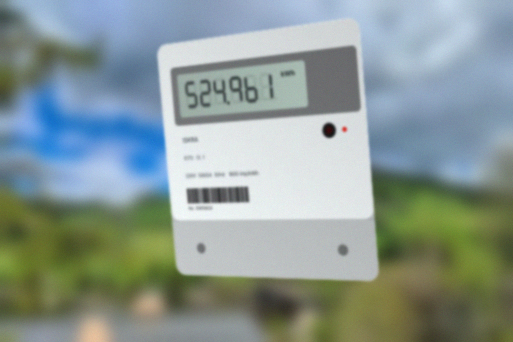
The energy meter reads 524.961 kWh
